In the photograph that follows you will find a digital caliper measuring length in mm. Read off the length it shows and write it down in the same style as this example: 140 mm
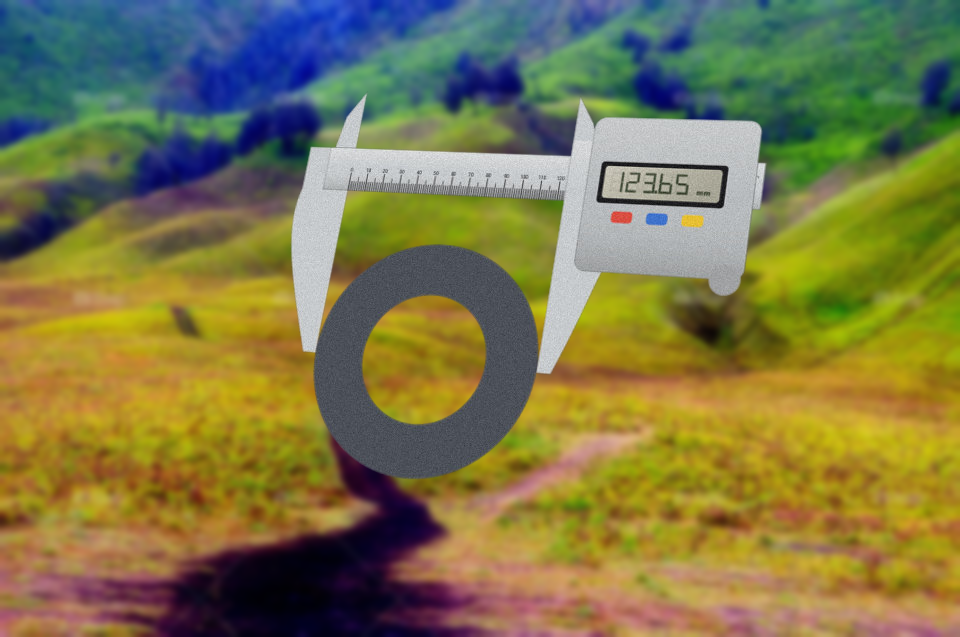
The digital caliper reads 123.65 mm
